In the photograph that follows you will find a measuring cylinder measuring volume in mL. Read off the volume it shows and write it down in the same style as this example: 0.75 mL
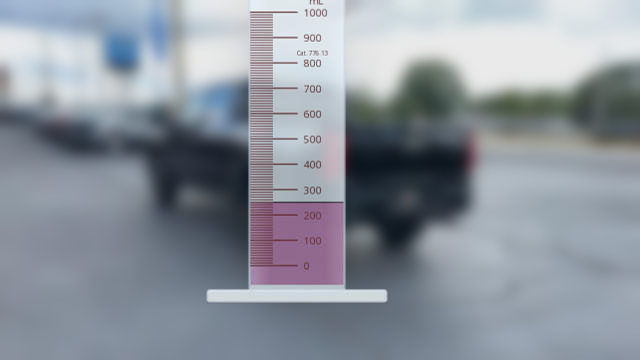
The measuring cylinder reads 250 mL
